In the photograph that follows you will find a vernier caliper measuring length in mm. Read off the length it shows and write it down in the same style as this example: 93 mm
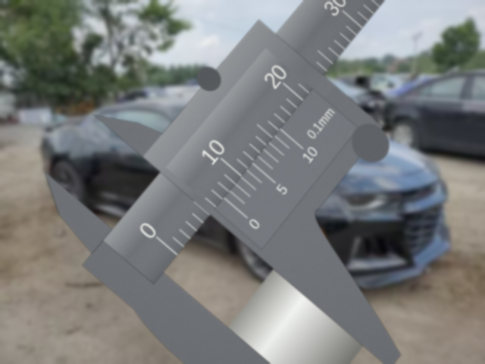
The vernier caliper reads 7.2 mm
